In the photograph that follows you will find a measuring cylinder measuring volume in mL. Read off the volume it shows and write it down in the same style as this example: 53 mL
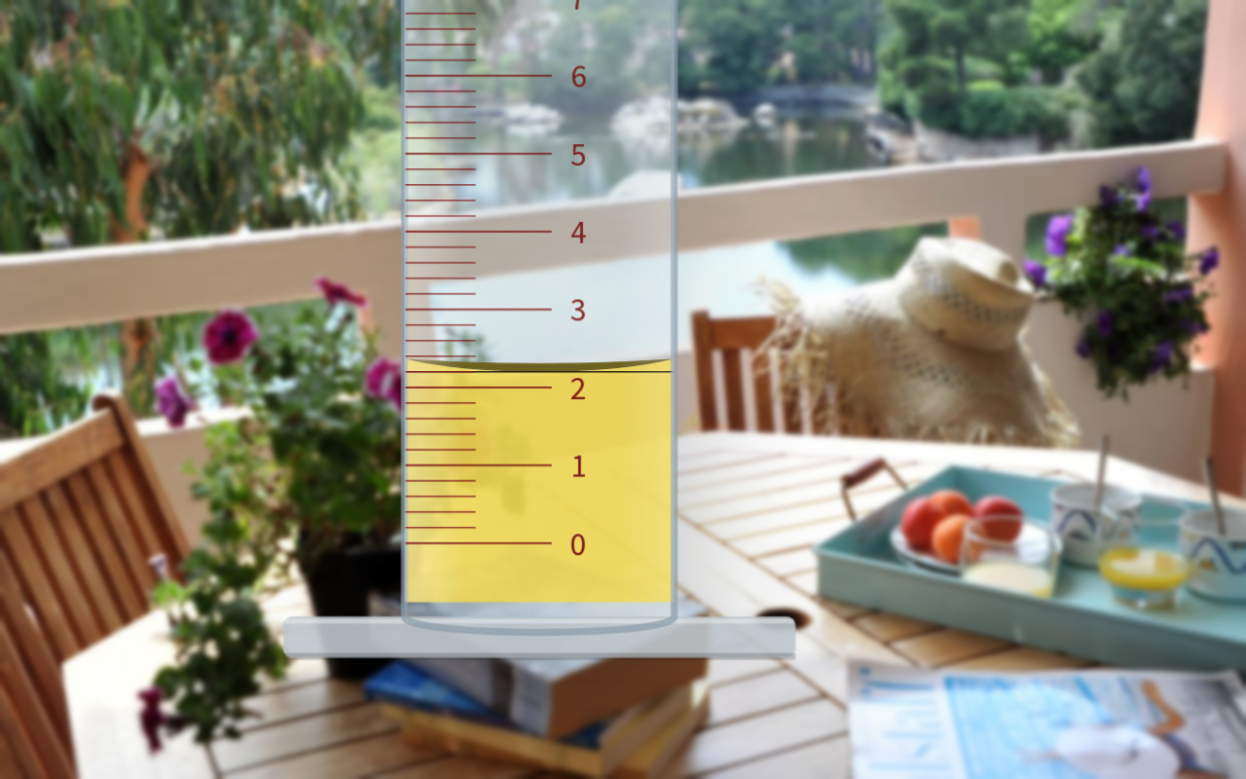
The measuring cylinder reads 2.2 mL
